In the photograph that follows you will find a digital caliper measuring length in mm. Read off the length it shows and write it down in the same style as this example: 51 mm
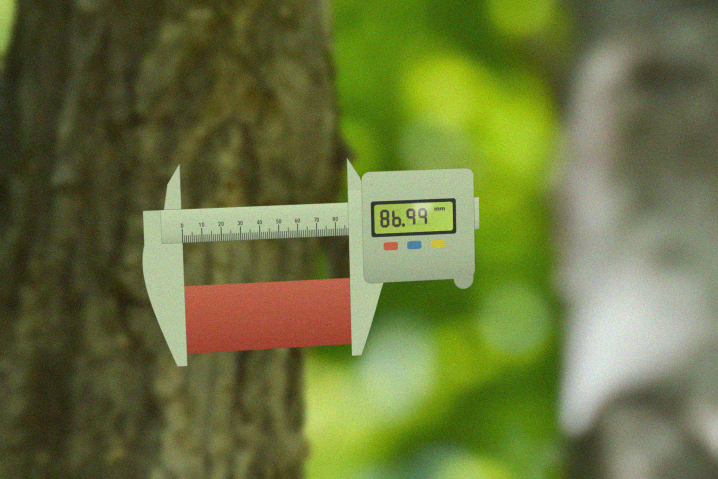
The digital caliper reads 86.99 mm
